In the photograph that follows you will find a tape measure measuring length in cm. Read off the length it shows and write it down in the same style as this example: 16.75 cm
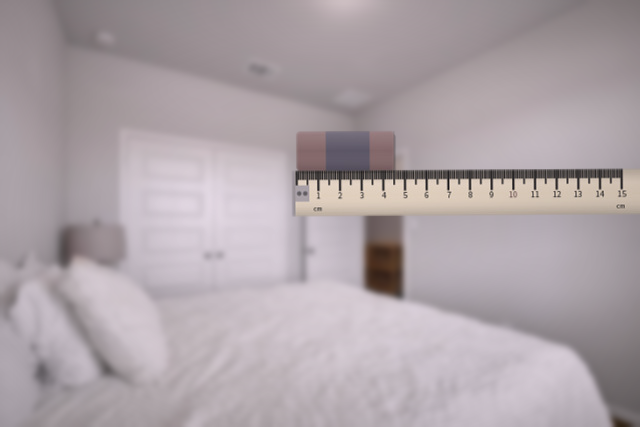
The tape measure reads 4.5 cm
